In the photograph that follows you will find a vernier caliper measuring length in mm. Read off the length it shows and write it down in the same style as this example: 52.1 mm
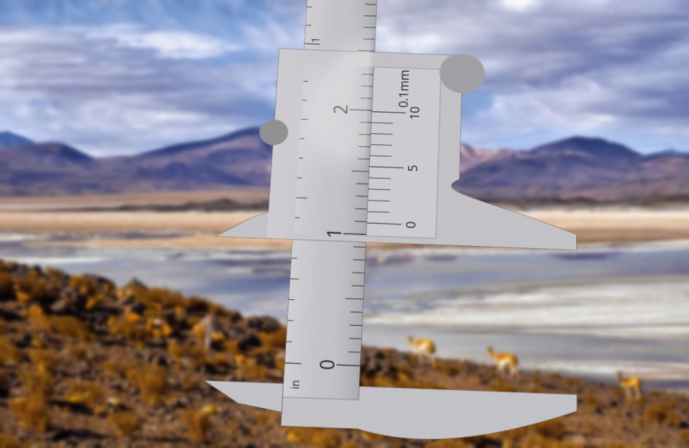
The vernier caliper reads 10.9 mm
